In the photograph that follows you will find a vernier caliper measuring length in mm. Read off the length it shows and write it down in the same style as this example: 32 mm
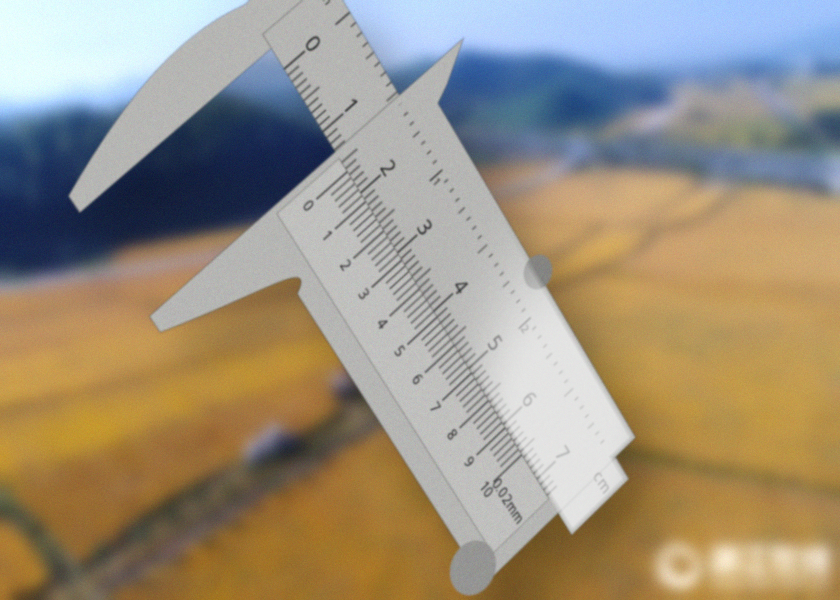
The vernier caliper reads 16.5 mm
